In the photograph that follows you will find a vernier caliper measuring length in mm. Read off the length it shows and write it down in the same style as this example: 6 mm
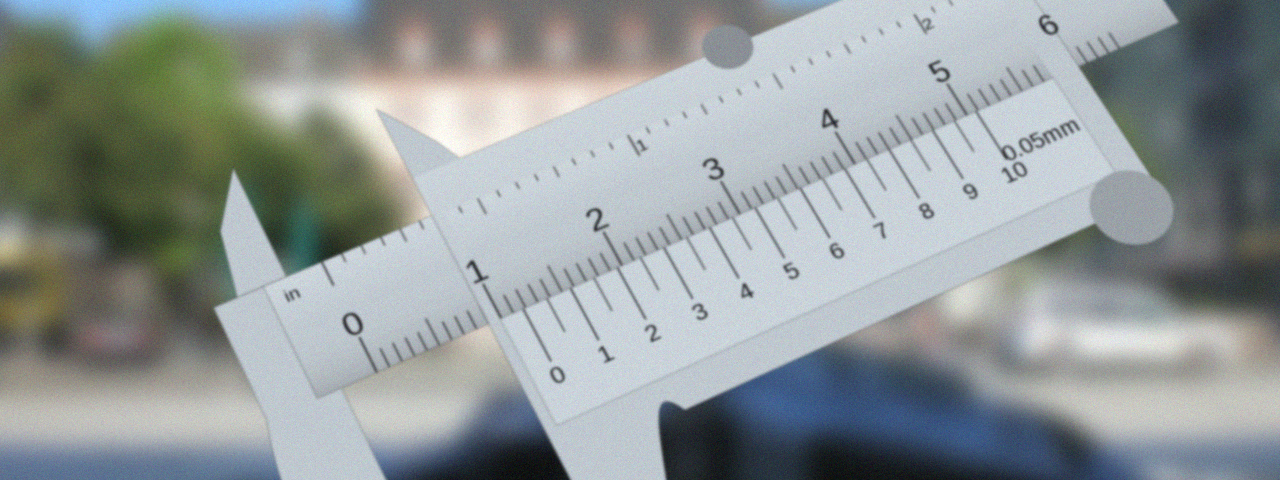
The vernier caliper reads 11.8 mm
